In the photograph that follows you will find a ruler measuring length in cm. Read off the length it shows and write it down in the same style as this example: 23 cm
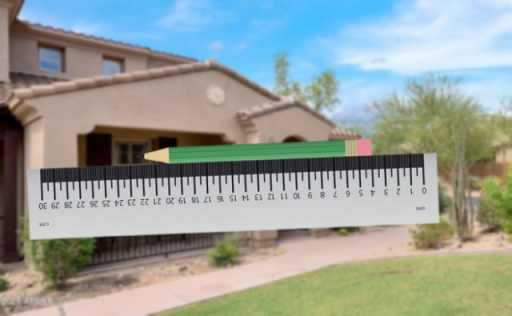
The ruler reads 18.5 cm
